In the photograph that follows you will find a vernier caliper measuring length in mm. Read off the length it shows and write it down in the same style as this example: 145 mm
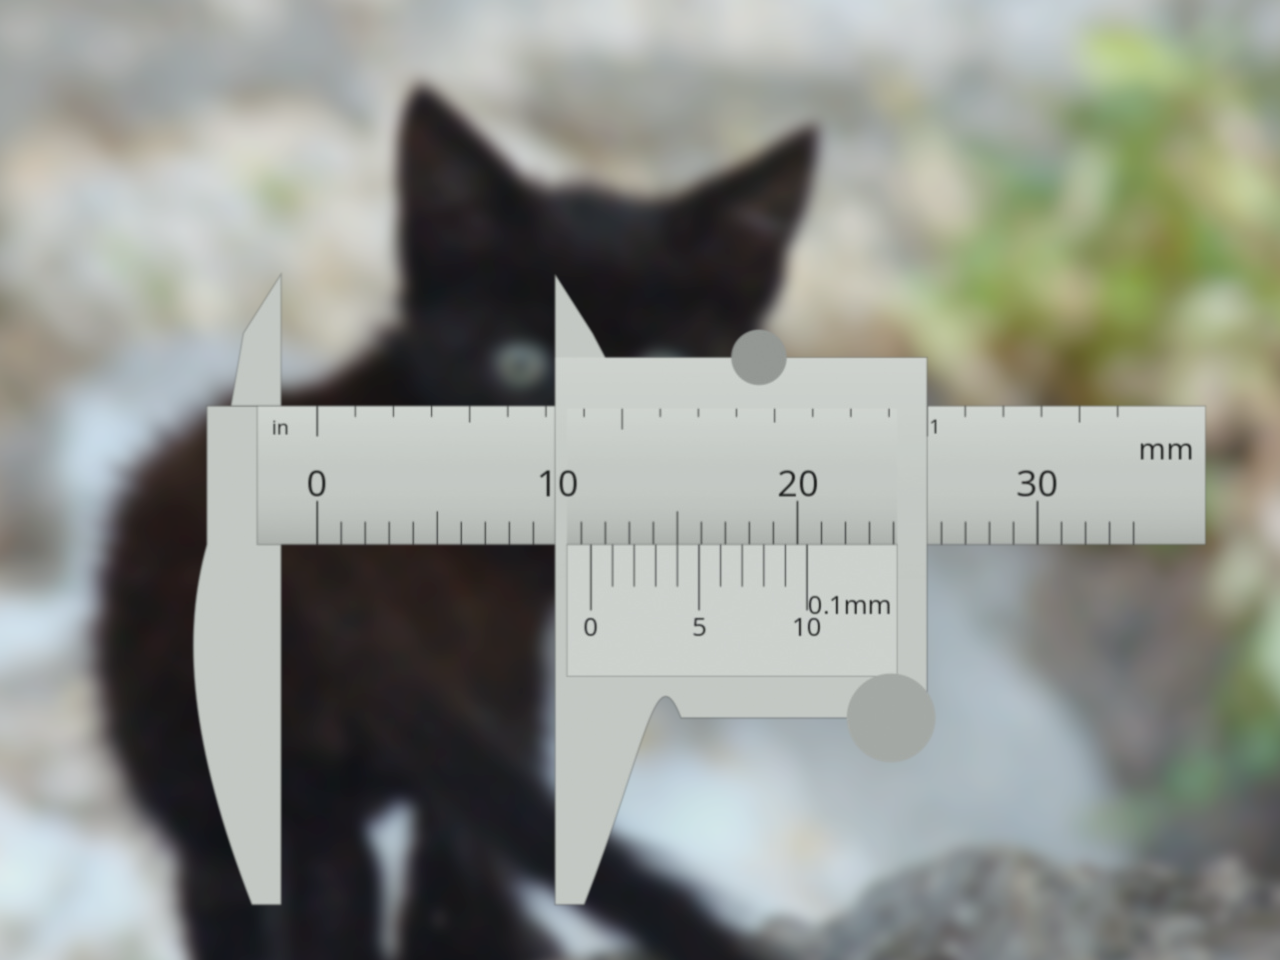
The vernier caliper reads 11.4 mm
